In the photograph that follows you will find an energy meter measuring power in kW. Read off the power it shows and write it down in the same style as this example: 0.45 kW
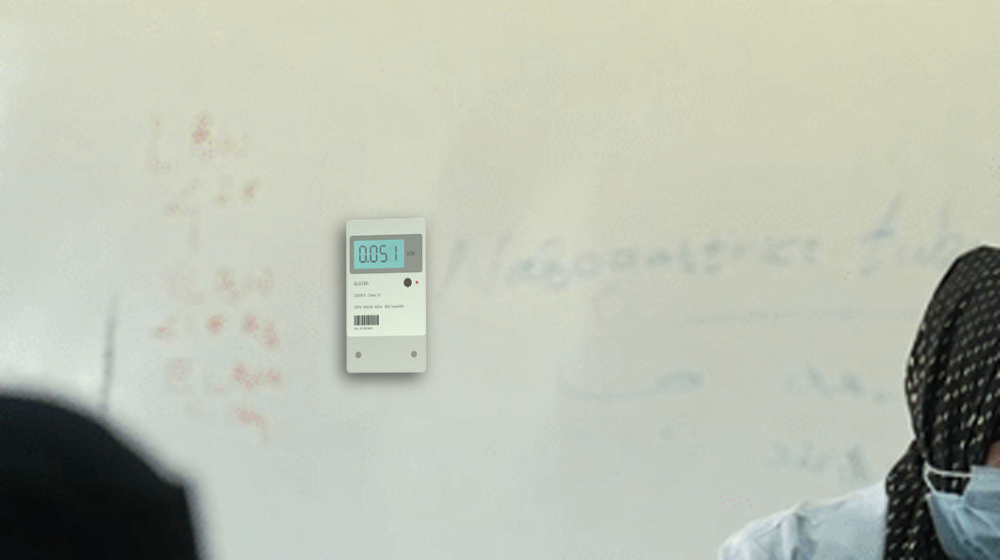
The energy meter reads 0.051 kW
